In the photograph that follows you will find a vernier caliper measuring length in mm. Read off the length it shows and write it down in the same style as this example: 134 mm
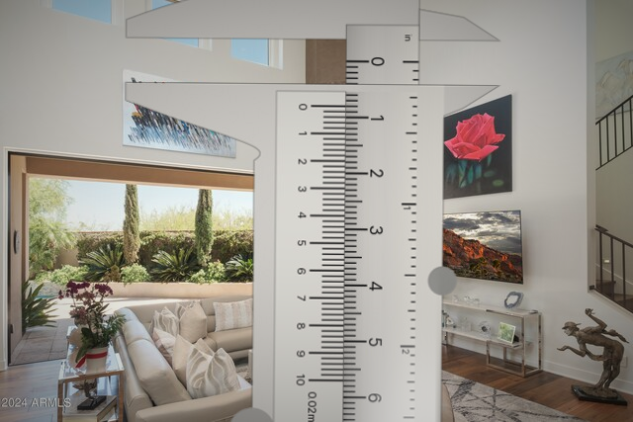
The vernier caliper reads 8.0 mm
